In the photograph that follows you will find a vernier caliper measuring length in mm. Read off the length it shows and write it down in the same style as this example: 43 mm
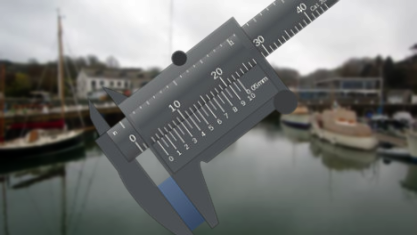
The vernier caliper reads 3.4 mm
